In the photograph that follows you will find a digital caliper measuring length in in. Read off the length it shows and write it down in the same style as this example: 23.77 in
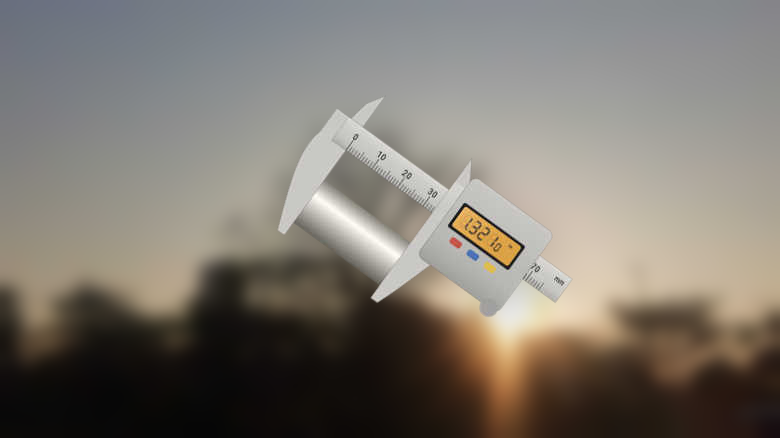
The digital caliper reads 1.3210 in
